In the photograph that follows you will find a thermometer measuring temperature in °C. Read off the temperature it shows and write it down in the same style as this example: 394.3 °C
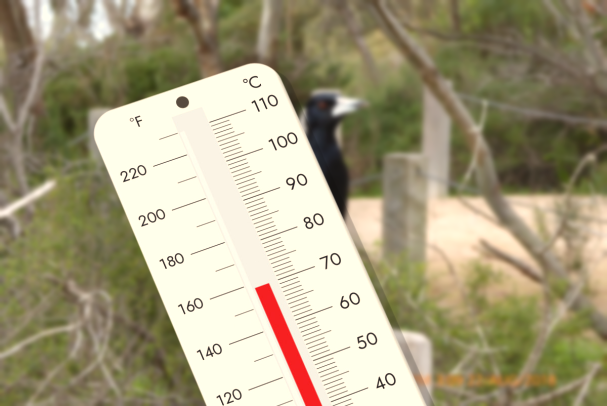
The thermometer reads 70 °C
